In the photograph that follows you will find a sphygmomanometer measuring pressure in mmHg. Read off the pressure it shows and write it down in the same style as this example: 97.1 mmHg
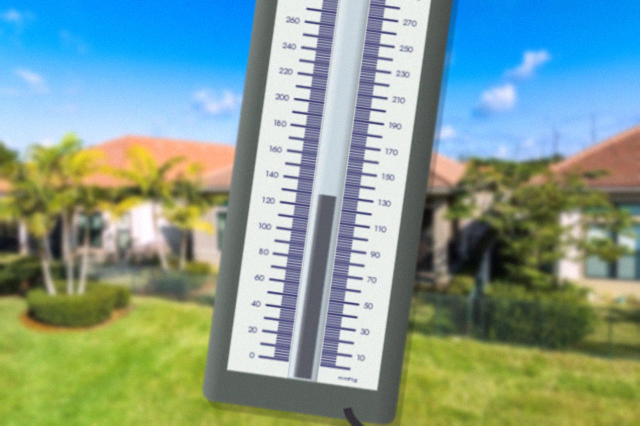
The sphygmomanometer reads 130 mmHg
